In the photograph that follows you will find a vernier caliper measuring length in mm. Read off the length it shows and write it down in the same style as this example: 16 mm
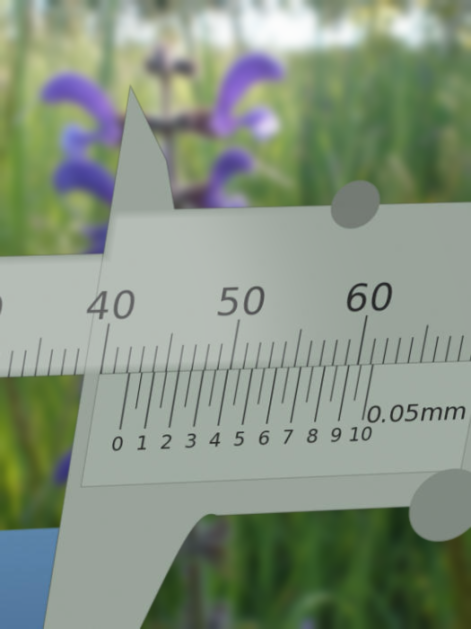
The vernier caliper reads 42.2 mm
